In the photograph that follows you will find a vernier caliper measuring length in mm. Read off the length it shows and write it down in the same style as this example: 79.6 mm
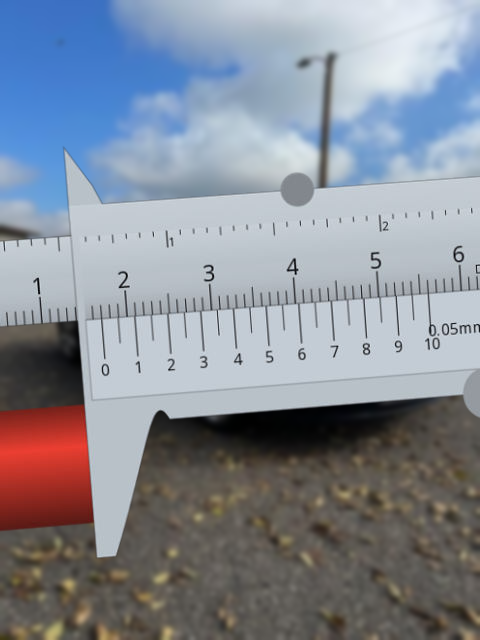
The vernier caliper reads 17.0 mm
